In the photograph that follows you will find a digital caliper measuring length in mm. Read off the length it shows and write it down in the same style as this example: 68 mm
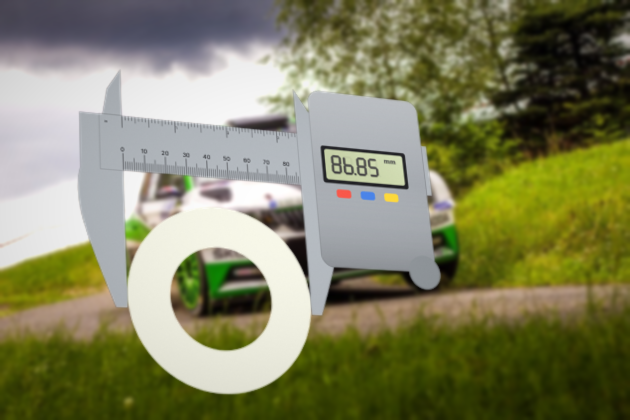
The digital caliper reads 86.85 mm
